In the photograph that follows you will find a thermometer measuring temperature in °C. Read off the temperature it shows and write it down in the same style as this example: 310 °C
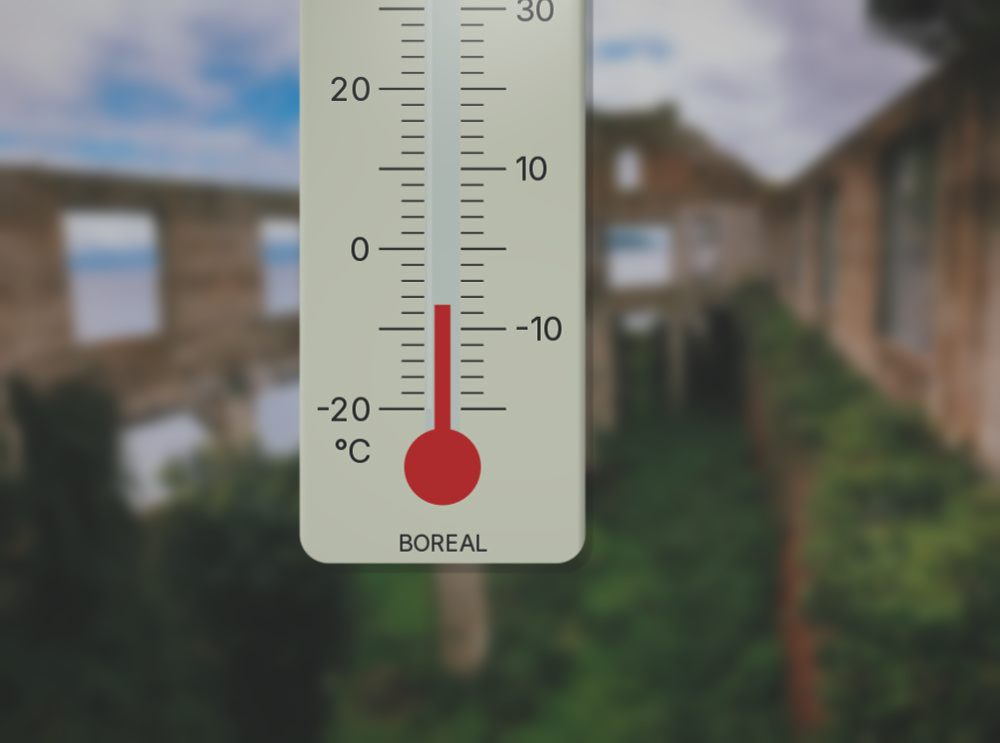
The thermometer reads -7 °C
